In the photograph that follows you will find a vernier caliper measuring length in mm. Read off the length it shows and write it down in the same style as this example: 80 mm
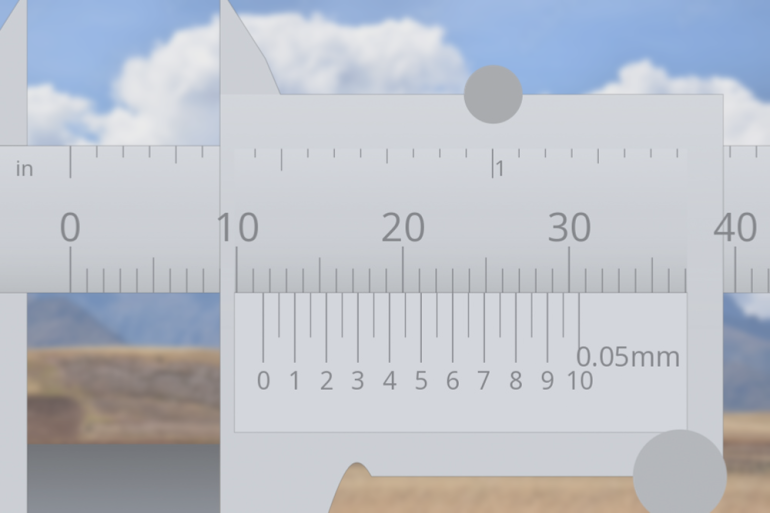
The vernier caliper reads 11.6 mm
